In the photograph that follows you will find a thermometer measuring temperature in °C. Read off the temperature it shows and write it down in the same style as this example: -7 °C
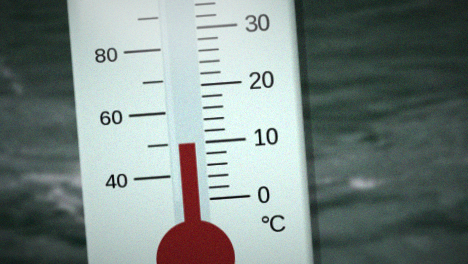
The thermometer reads 10 °C
